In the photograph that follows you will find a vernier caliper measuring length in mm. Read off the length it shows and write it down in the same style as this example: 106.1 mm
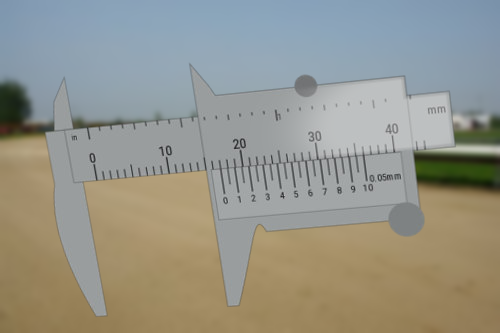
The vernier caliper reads 17.0 mm
